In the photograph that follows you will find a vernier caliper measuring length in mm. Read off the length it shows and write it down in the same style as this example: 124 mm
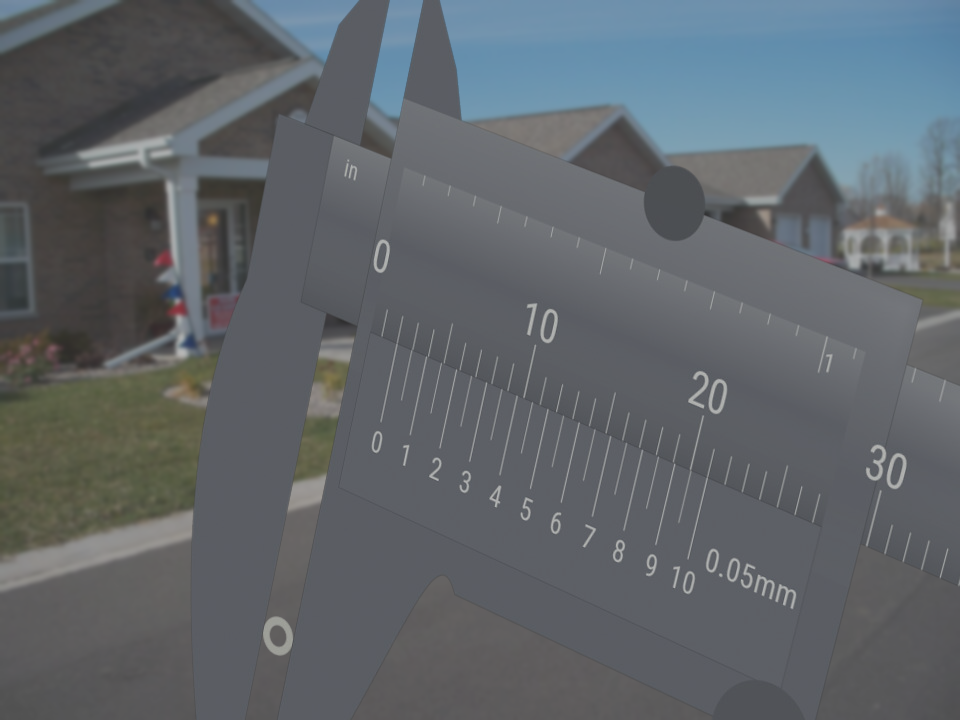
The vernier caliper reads 2.0 mm
